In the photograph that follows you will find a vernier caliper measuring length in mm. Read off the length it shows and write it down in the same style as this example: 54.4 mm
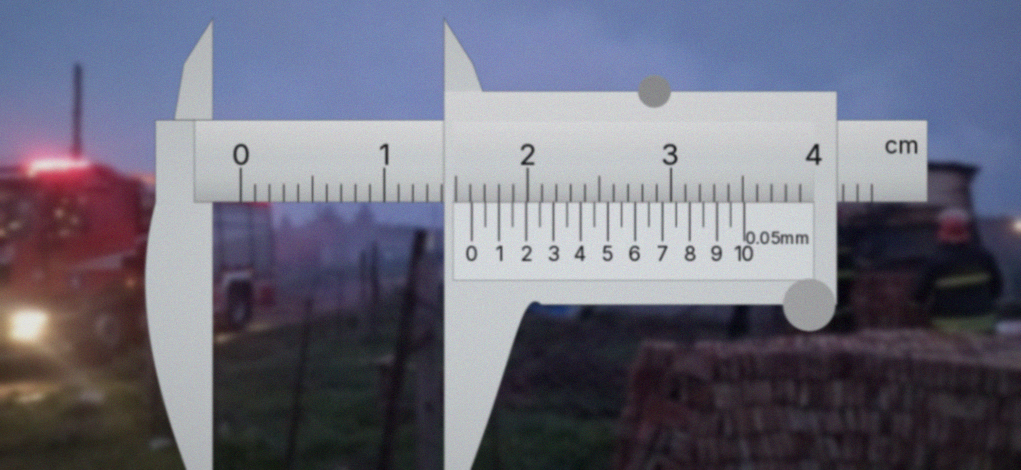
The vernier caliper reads 16.1 mm
